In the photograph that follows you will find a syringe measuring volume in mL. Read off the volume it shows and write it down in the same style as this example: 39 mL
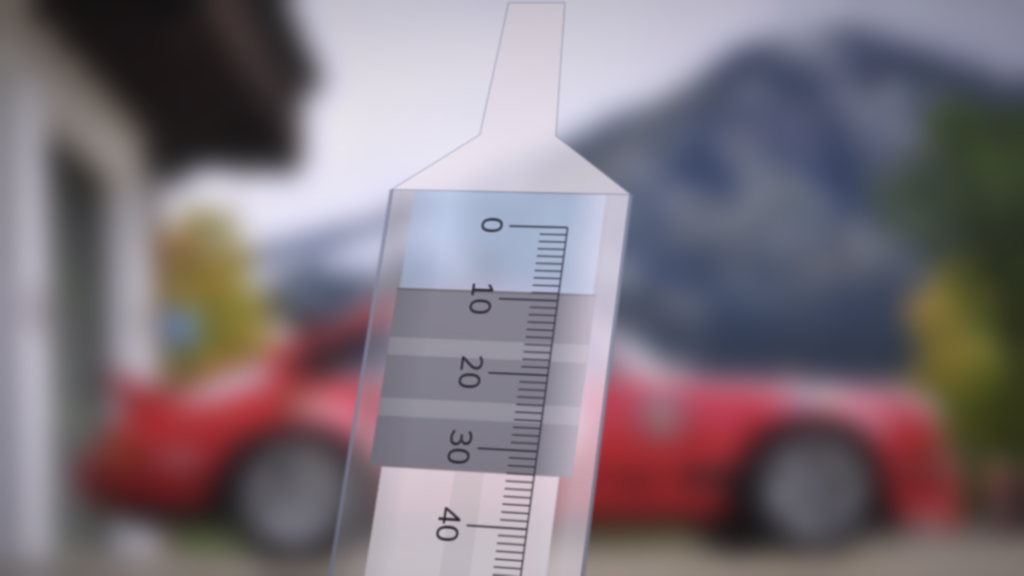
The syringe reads 9 mL
